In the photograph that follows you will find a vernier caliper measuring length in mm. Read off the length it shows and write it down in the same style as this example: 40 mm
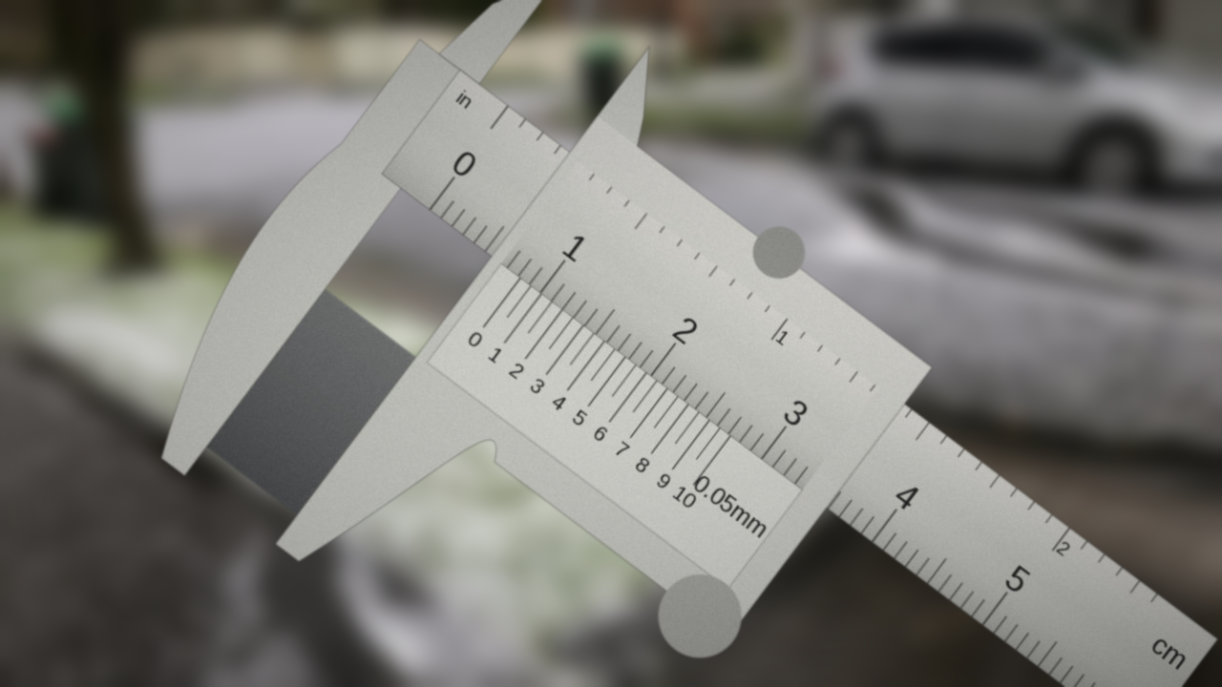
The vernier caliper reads 8.2 mm
